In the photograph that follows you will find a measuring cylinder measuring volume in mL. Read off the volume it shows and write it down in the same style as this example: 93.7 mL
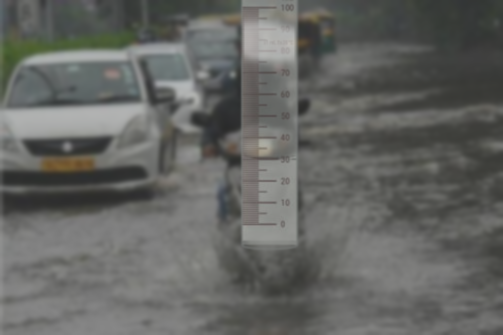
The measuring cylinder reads 30 mL
